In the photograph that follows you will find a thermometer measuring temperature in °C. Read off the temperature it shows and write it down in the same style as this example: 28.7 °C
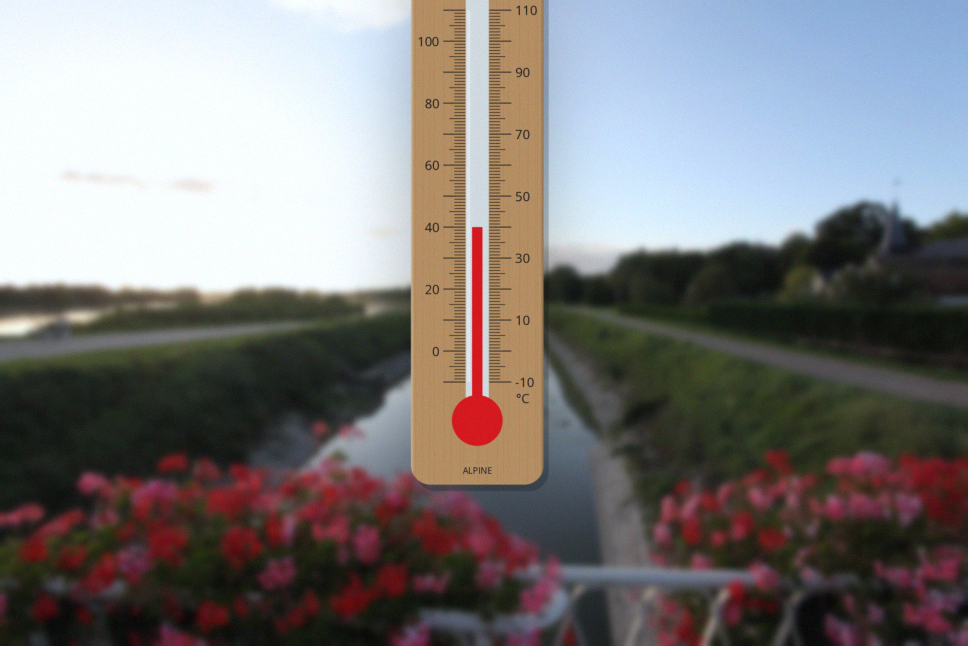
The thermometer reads 40 °C
